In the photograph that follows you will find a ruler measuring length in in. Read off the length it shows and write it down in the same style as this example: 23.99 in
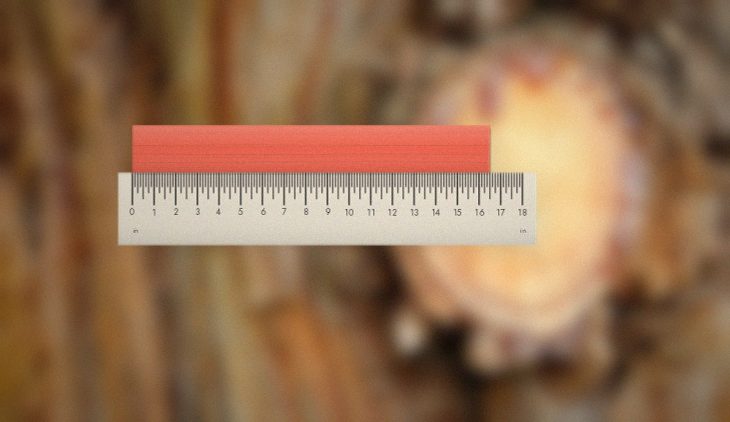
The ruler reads 16.5 in
